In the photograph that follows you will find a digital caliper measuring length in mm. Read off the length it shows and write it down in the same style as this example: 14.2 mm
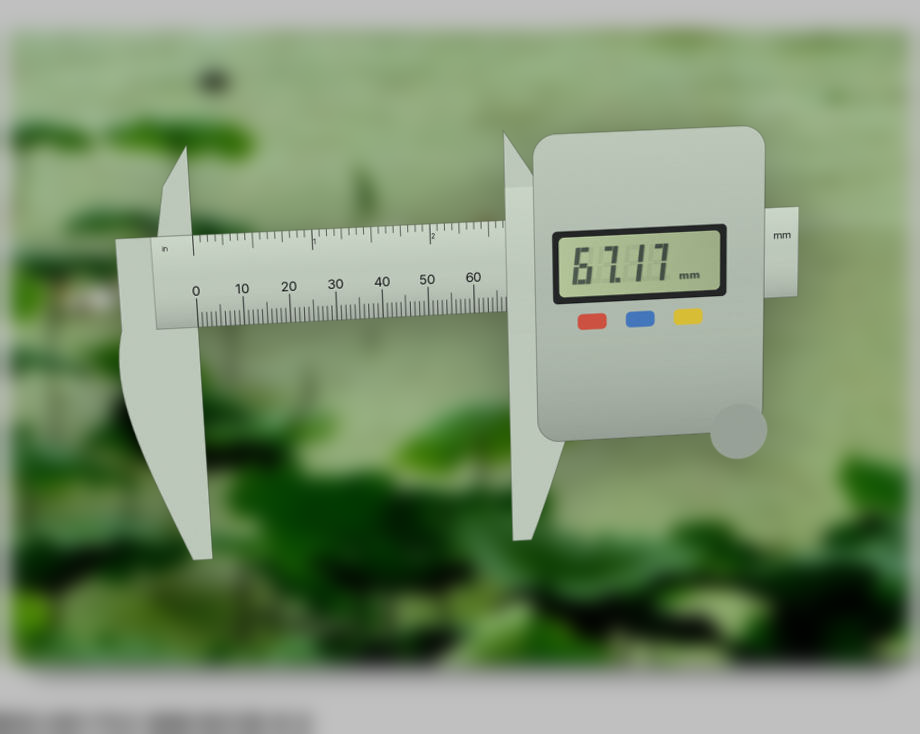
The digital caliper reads 67.17 mm
